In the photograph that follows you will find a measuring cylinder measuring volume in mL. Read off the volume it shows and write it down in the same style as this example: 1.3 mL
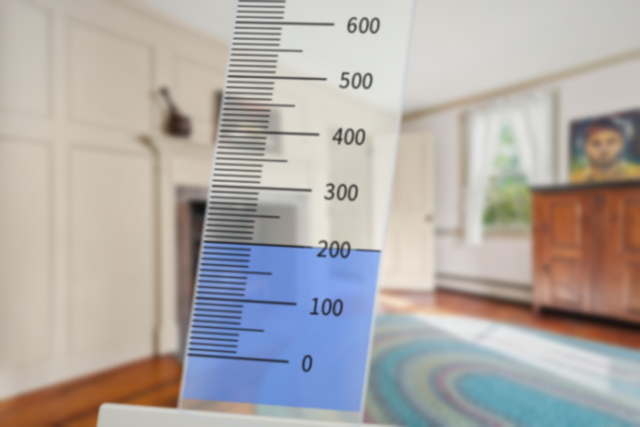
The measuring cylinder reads 200 mL
